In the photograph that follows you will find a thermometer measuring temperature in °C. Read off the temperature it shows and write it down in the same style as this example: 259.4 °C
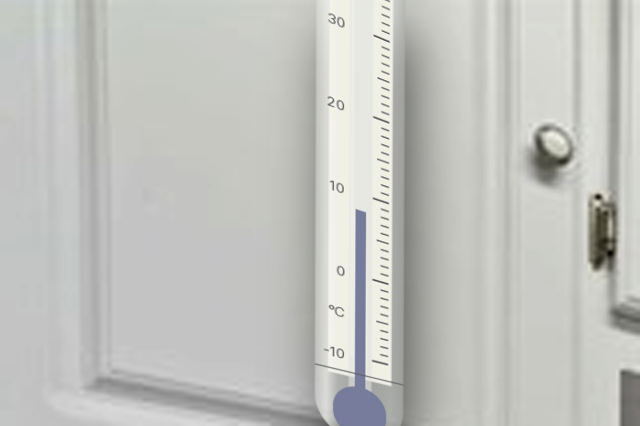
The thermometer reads 8 °C
